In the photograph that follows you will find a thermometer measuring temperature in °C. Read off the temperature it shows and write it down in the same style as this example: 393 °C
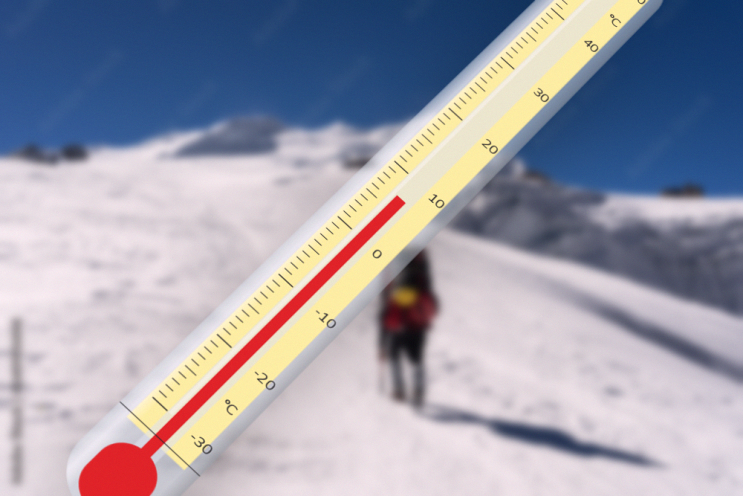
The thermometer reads 7 °C
